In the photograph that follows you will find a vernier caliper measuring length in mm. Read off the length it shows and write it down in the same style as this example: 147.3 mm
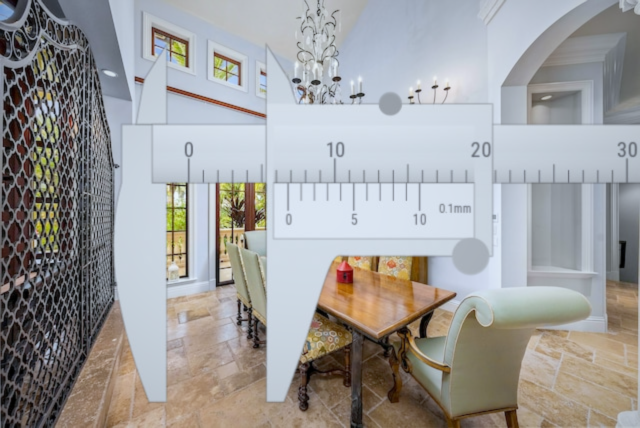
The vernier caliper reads 6.8 mm
